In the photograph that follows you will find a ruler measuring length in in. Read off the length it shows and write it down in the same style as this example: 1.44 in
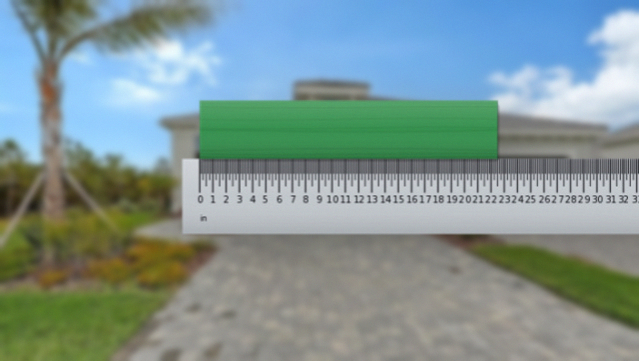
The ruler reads 22.5 in
